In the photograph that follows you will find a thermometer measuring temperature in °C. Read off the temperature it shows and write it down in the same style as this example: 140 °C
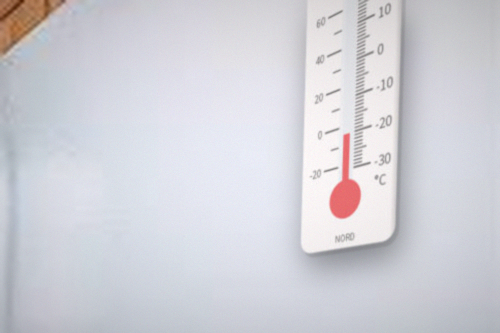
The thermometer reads -20 °C
